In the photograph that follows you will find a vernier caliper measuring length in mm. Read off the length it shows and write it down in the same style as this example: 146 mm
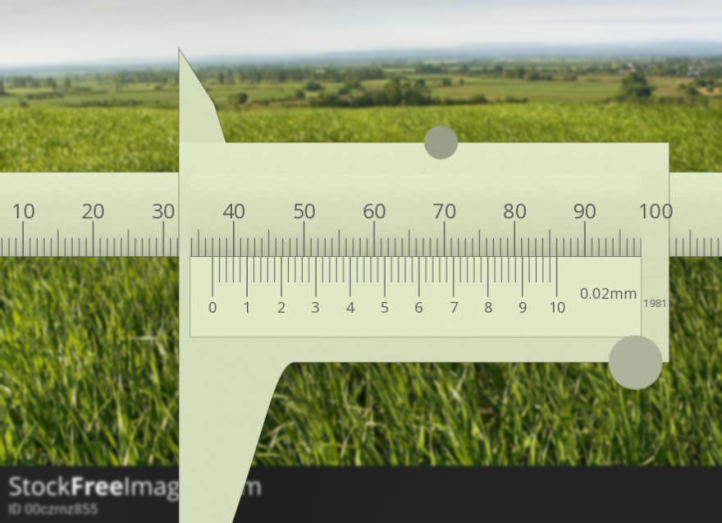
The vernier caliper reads 37.0 mm
